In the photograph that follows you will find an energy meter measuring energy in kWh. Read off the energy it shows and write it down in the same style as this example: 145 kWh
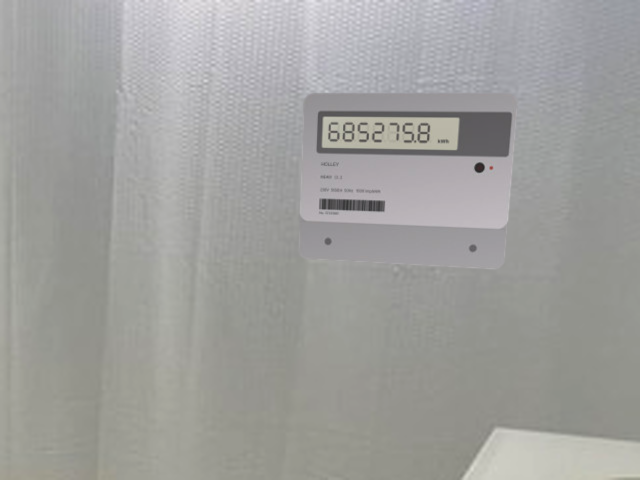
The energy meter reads 685275.8 kWh
